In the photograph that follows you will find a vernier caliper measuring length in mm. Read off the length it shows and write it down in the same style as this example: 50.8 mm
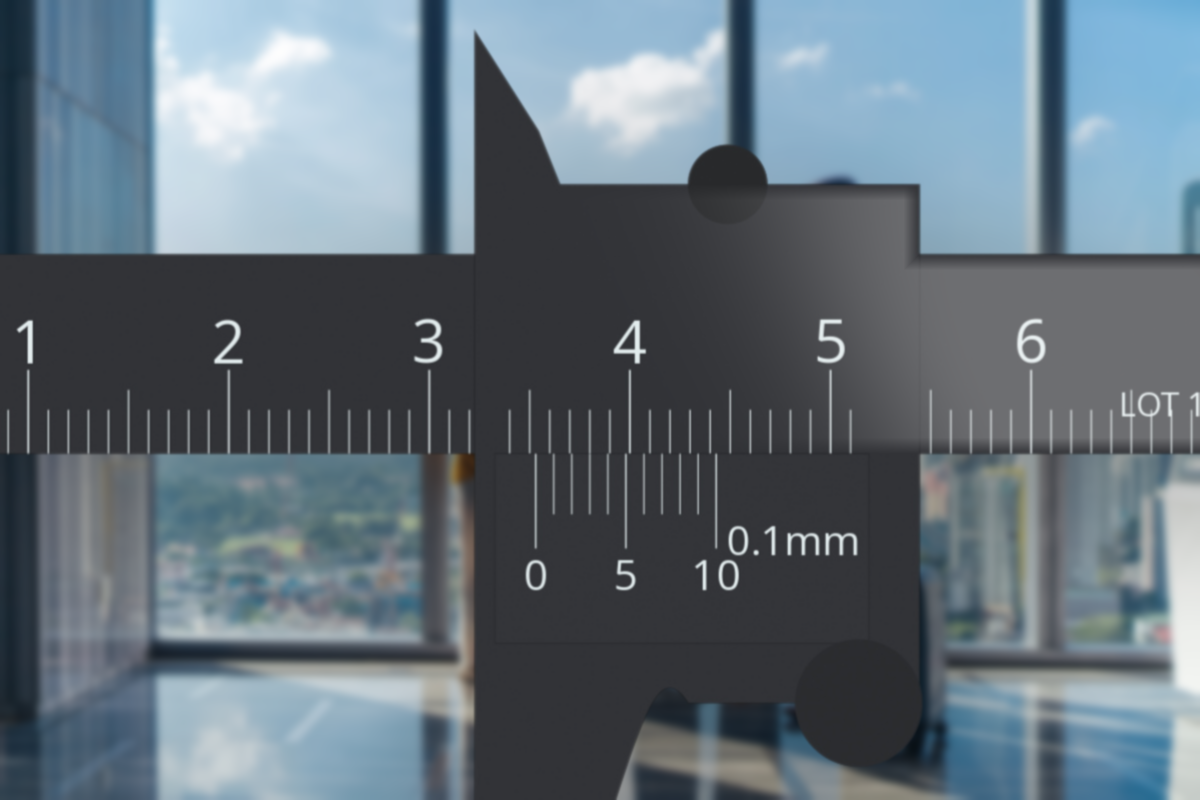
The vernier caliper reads 35.3 mm
